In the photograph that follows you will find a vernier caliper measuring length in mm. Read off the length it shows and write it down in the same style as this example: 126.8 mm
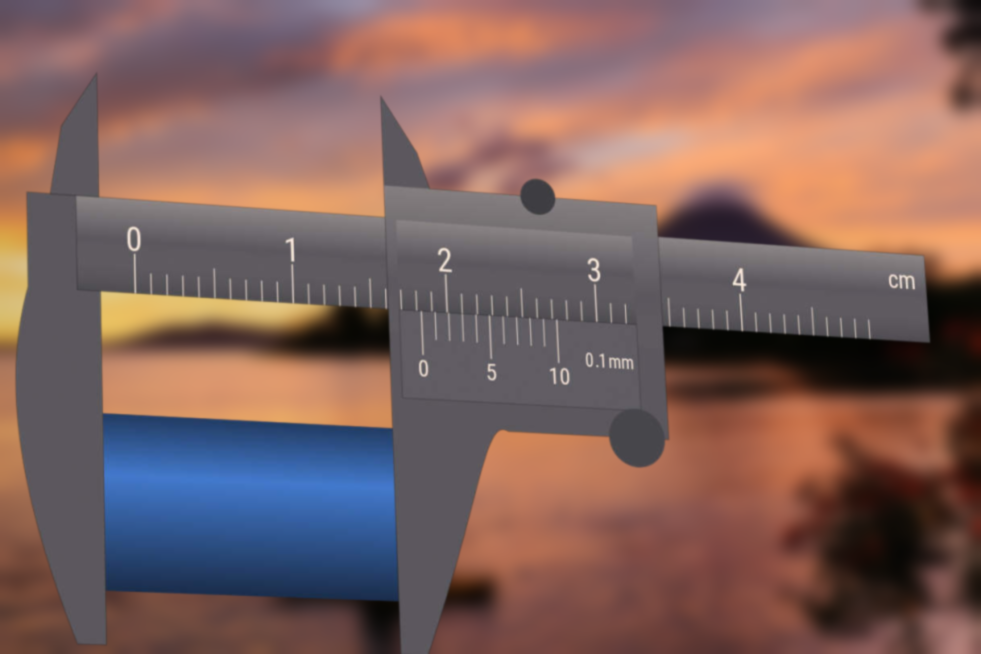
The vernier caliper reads 18.3 mm
